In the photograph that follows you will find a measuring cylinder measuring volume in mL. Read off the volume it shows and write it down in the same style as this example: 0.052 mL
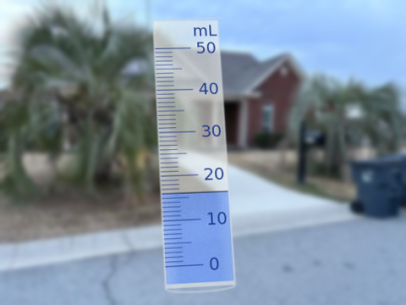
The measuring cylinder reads 16 mL
